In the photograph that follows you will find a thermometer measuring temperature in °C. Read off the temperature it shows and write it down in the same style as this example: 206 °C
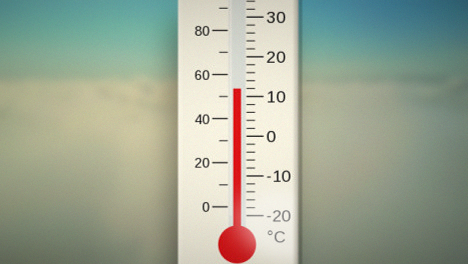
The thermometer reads 12 °C
